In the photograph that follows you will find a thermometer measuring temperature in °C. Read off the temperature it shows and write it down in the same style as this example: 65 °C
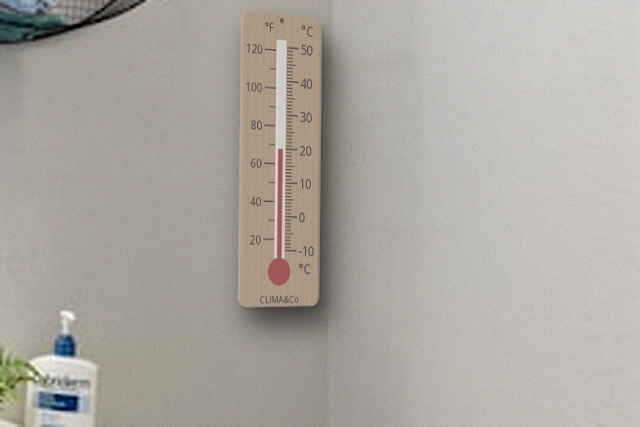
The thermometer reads 20 °C
